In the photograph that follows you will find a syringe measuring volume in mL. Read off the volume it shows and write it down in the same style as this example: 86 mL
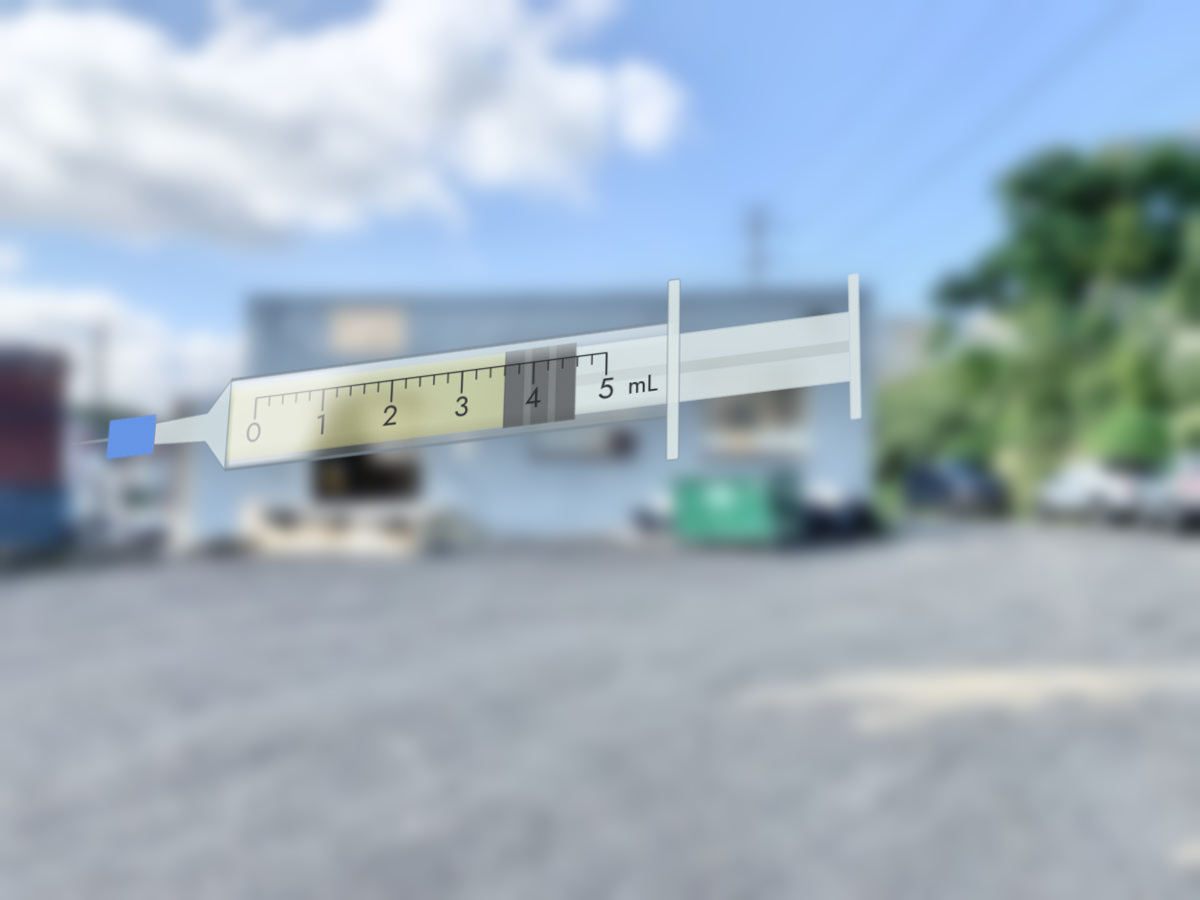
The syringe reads 3.6 mL
